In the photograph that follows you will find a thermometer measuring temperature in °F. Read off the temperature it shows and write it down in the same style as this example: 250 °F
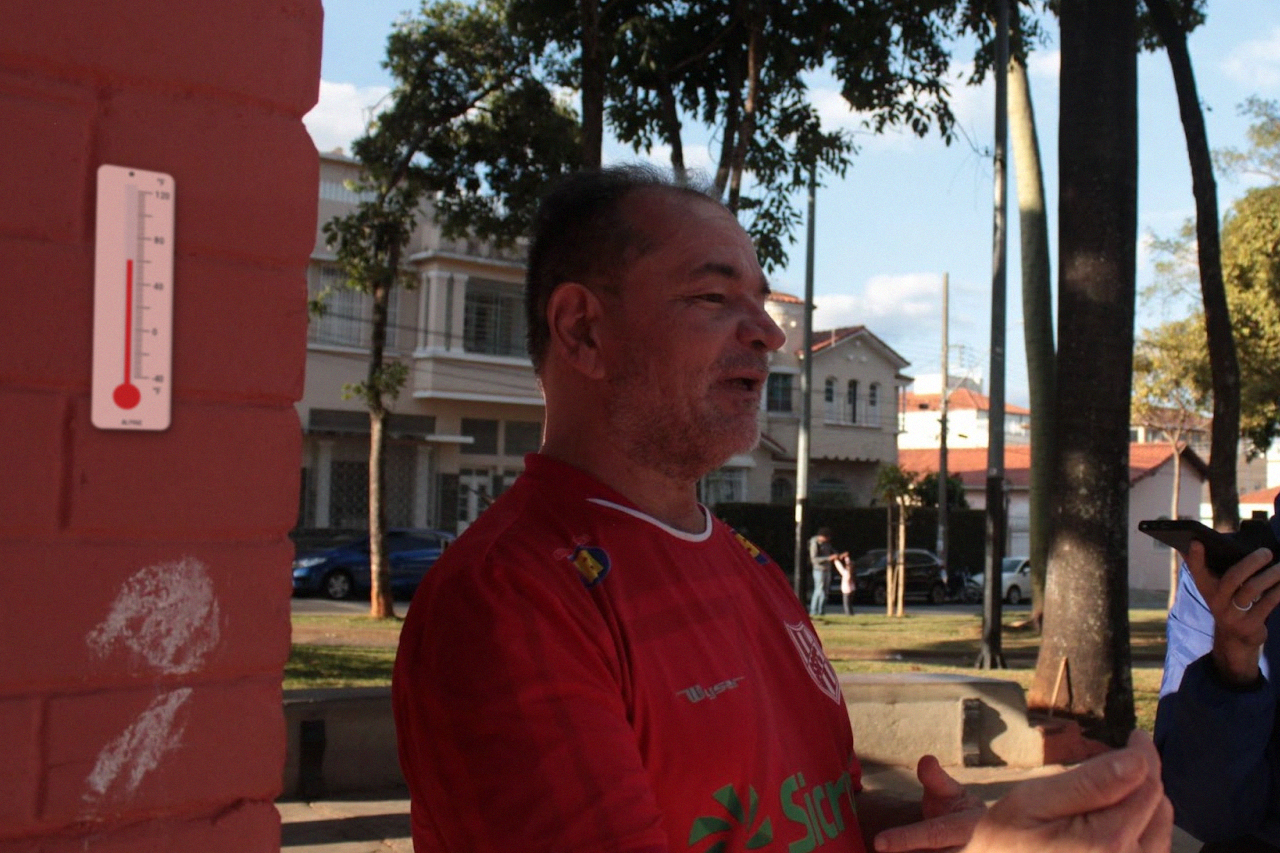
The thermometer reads 60 °F
